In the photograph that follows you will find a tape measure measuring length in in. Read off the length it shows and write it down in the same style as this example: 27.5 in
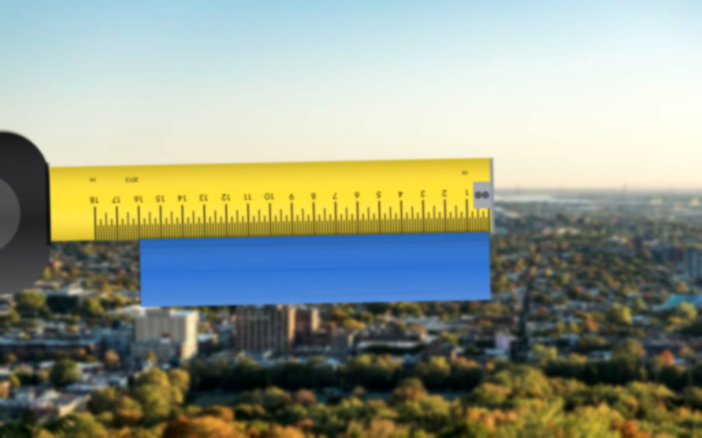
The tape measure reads 16 in
